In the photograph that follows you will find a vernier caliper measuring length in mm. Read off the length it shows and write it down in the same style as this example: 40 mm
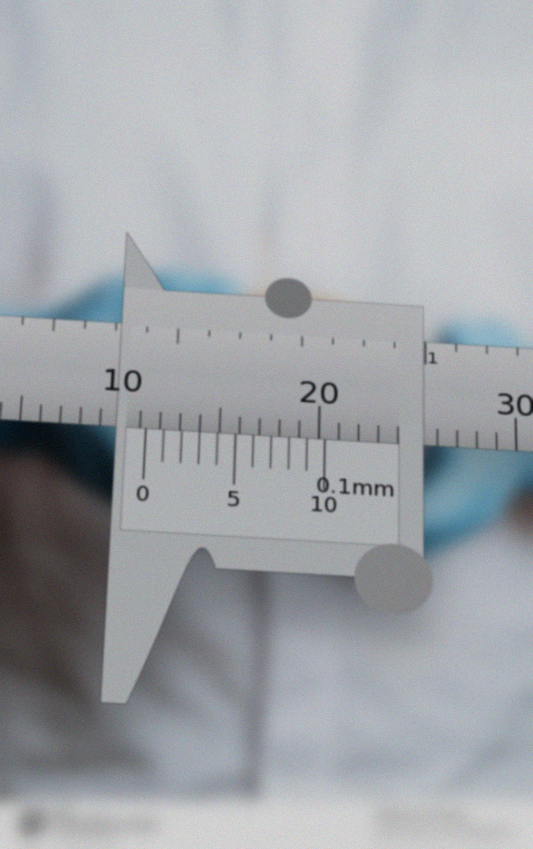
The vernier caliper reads 11.3 mm
